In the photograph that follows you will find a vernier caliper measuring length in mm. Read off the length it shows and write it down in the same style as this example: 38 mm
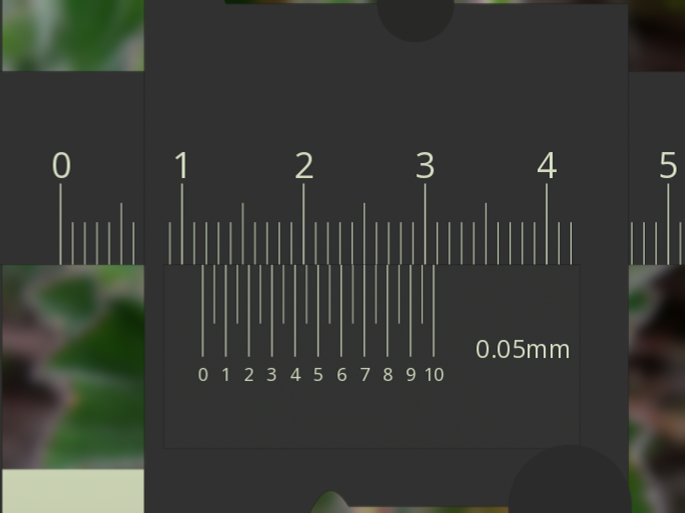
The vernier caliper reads 11.7 mm
